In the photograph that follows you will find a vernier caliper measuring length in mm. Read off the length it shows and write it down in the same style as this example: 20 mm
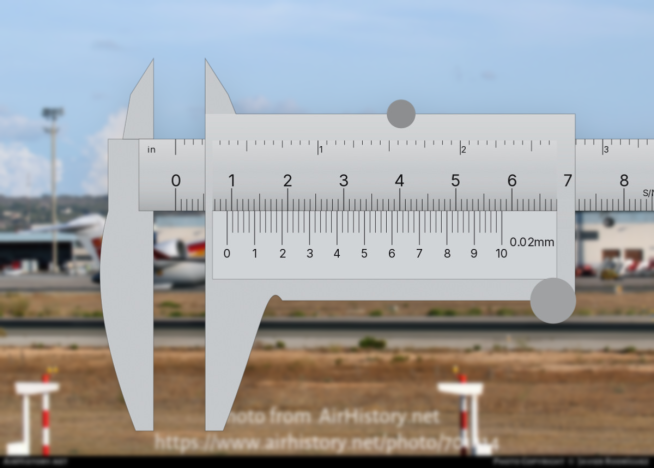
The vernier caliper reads 9.2 mm
